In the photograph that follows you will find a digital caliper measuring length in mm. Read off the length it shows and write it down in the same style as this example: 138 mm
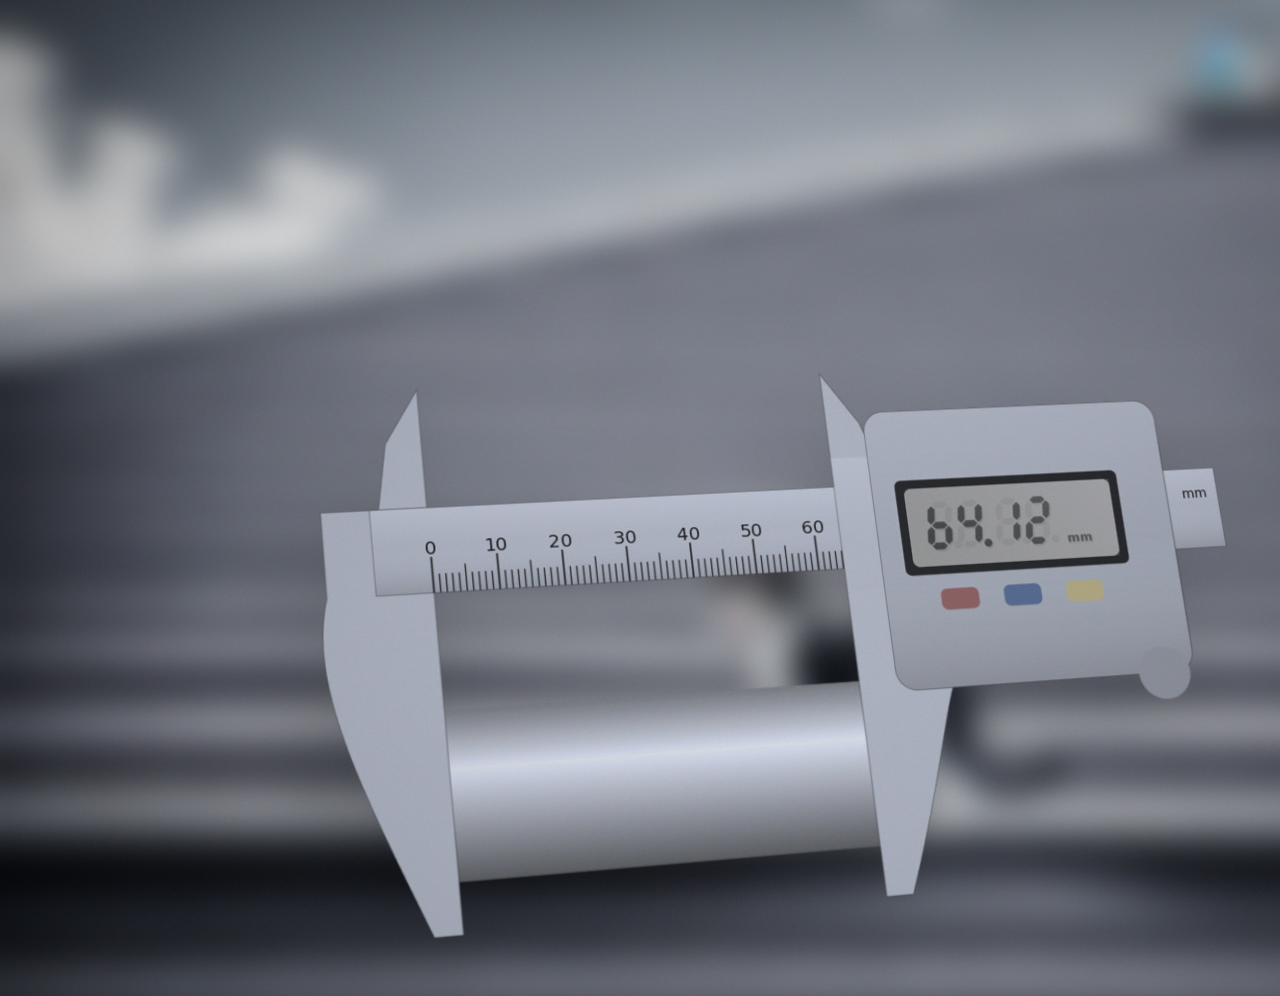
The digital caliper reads 64.12 mm
